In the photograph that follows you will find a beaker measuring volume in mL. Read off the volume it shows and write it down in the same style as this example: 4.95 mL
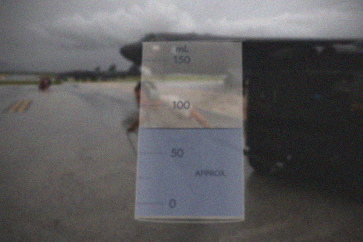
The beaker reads 75 mL
